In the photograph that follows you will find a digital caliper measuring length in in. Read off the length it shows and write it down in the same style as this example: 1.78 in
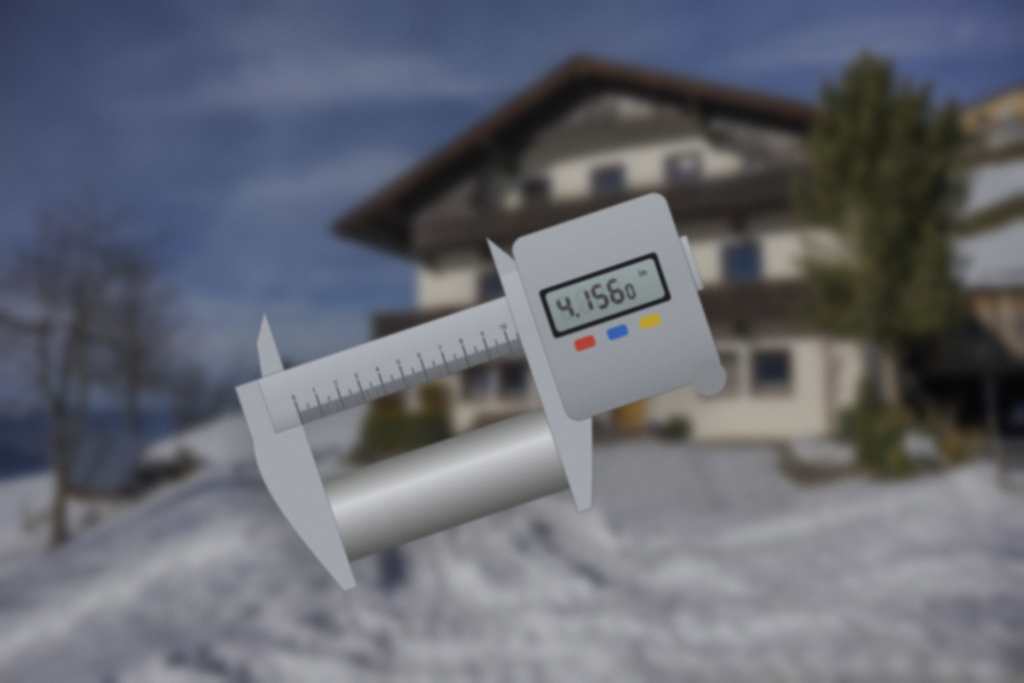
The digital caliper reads 4.1560 in
